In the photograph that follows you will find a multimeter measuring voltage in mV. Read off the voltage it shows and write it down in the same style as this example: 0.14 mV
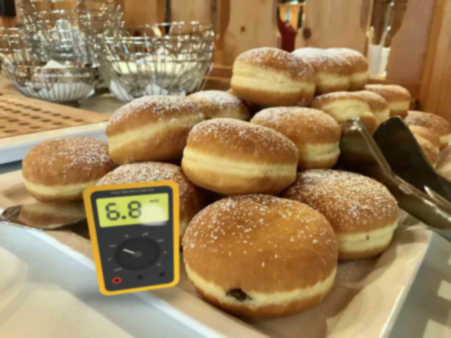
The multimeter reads 6.8 mV
